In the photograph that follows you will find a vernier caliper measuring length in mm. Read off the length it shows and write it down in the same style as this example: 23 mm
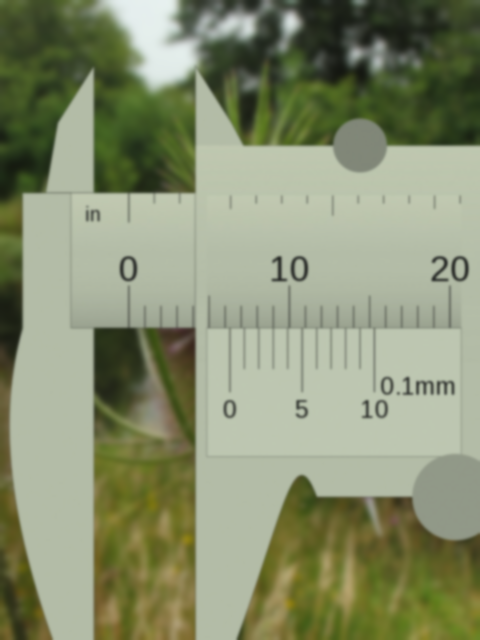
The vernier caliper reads 6.3 mm
